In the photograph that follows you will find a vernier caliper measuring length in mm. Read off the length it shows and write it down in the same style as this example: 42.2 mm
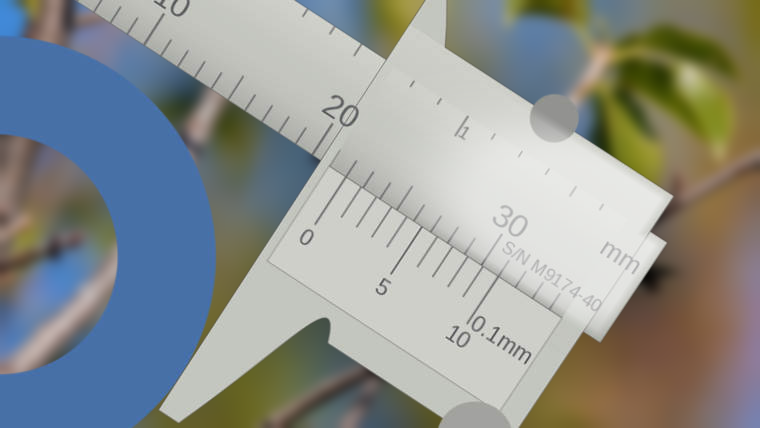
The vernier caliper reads 22.0 mm
